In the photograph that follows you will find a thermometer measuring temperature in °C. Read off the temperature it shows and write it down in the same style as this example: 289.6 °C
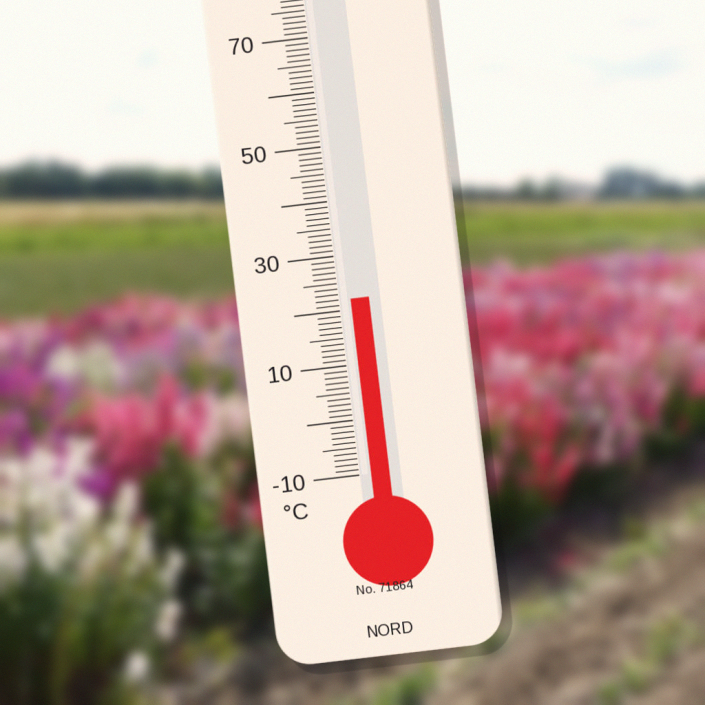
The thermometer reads 22 °C
